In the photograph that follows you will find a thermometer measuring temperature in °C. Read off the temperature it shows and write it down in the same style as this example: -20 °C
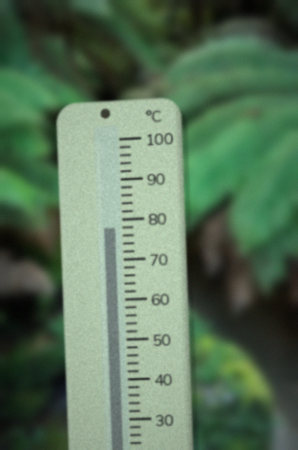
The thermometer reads 78 °C
